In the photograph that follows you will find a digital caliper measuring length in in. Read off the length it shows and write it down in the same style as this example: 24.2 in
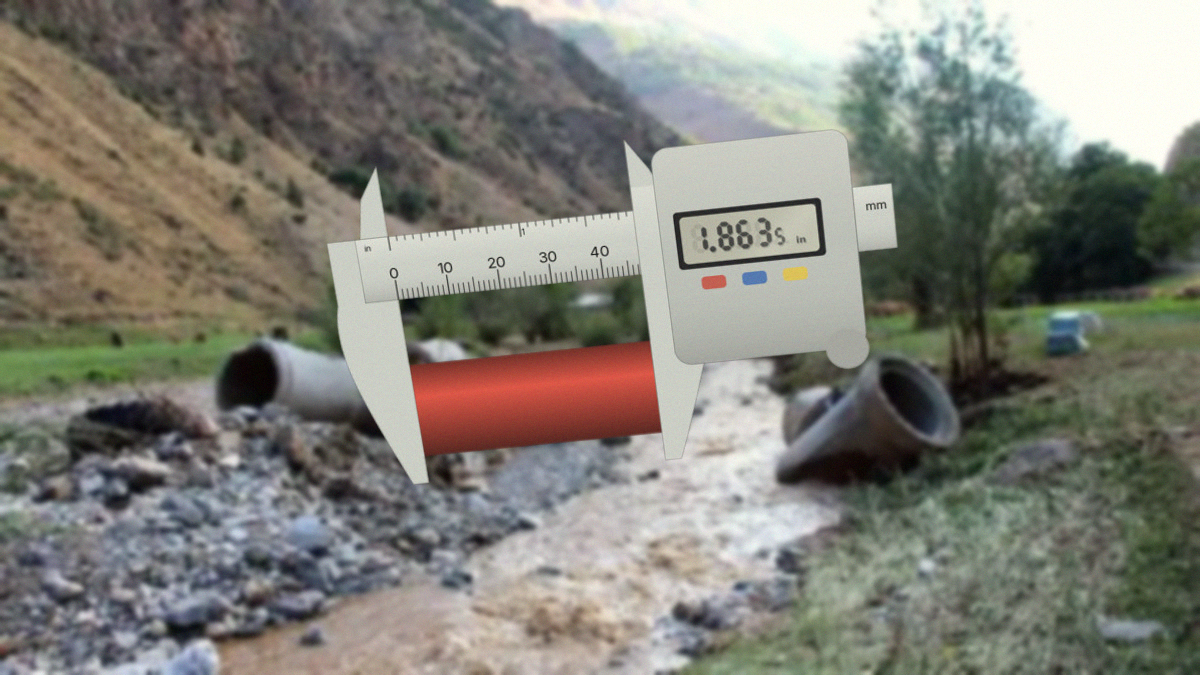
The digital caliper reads 1.8635 in
